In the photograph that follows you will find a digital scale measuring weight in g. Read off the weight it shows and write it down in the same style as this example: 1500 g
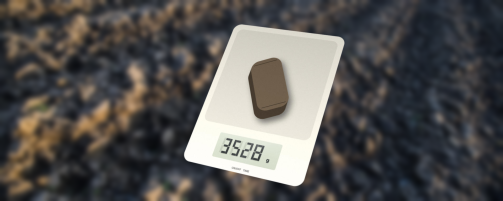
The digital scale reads 3528 g
